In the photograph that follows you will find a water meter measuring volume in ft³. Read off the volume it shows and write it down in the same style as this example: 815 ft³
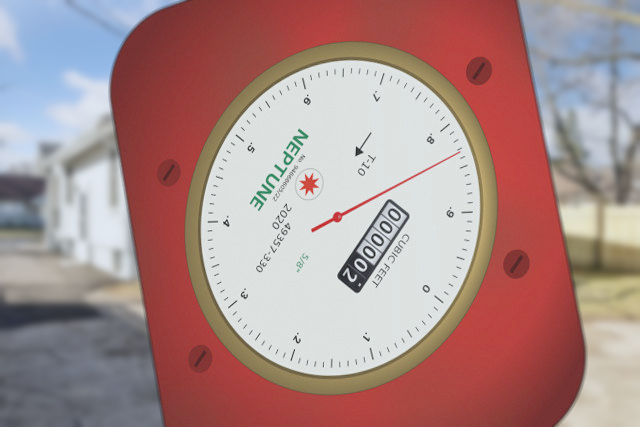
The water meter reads 1.83 ft³
